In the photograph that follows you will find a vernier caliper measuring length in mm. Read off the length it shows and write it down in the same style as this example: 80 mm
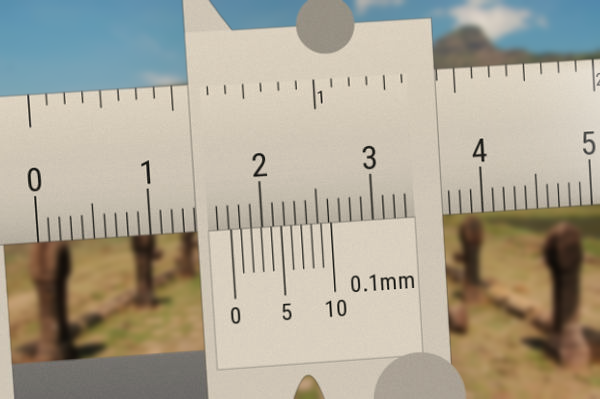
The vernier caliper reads 17.2 mm
